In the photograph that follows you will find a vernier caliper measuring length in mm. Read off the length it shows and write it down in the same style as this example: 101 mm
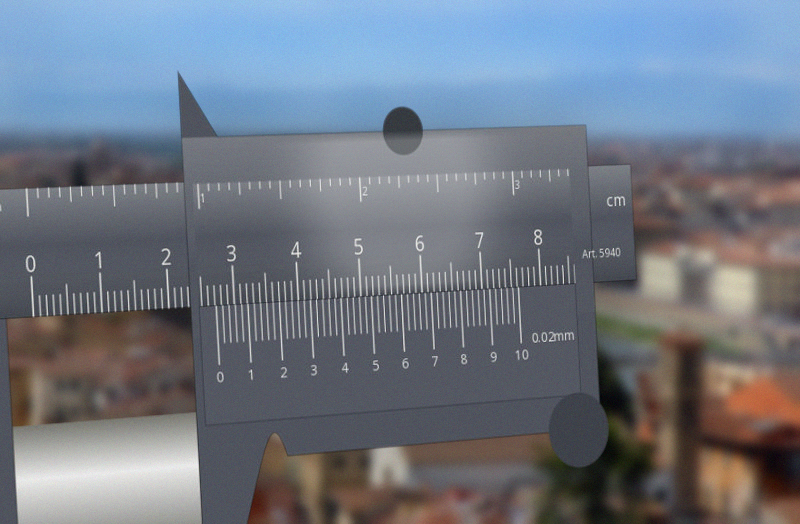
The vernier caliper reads 27.2 mm
